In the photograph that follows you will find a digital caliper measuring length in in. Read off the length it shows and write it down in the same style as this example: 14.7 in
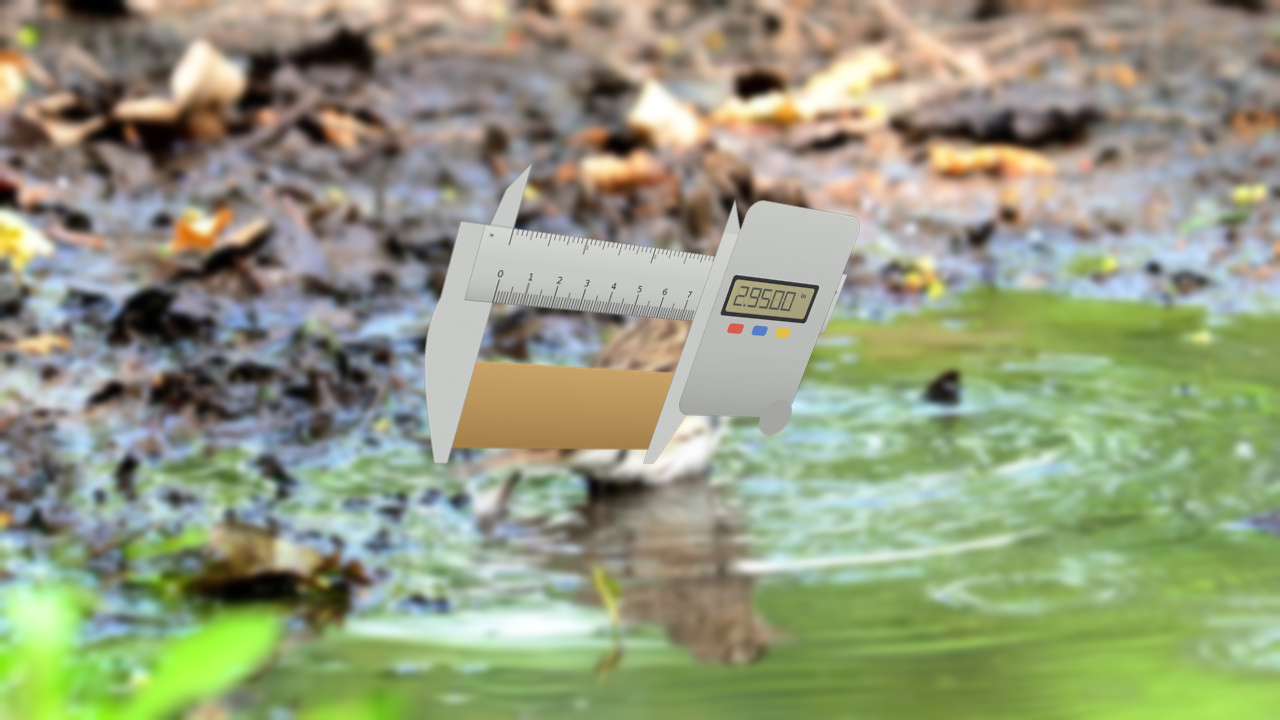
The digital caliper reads 2.9500 in
